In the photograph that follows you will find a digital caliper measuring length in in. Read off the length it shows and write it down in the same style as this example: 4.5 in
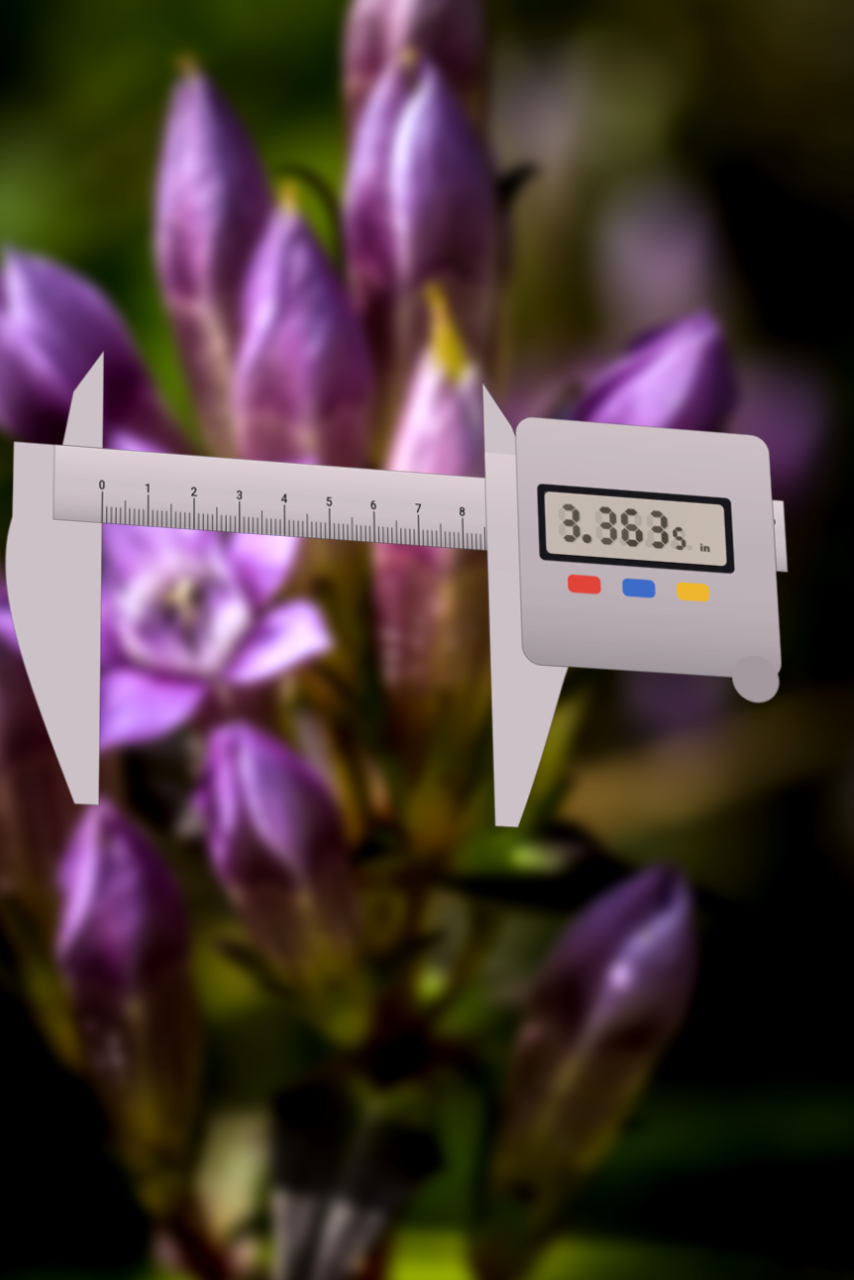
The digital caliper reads 3.3635 in
